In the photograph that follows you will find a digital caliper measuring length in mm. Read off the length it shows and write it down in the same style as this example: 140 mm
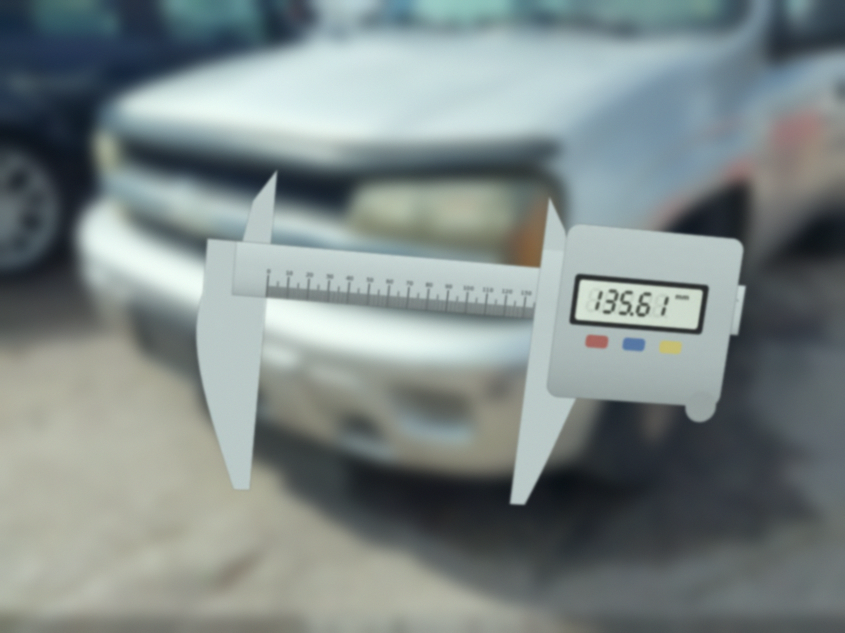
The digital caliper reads 135.61 mm
